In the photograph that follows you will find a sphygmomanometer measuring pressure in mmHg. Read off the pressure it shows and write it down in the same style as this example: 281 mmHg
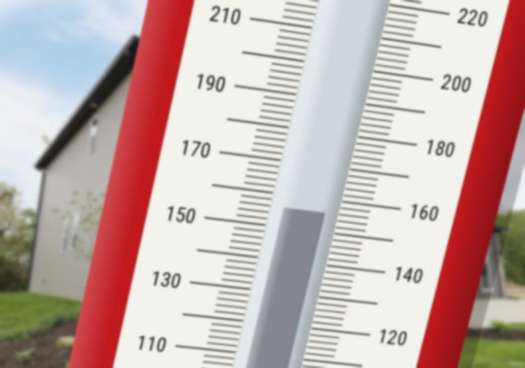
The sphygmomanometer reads 156 mmHg
